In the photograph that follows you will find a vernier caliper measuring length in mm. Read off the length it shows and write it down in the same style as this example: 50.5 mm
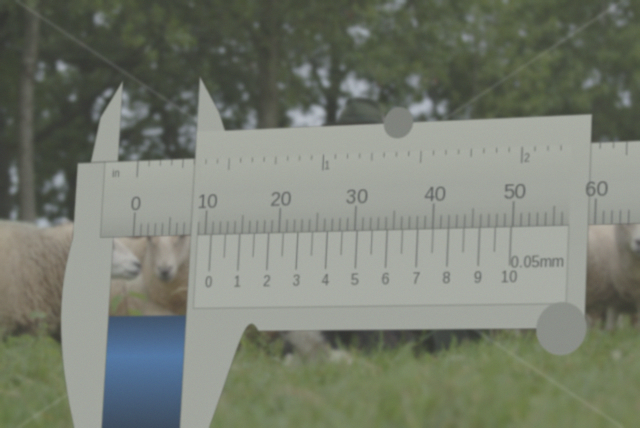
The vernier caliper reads 10.8 mm
